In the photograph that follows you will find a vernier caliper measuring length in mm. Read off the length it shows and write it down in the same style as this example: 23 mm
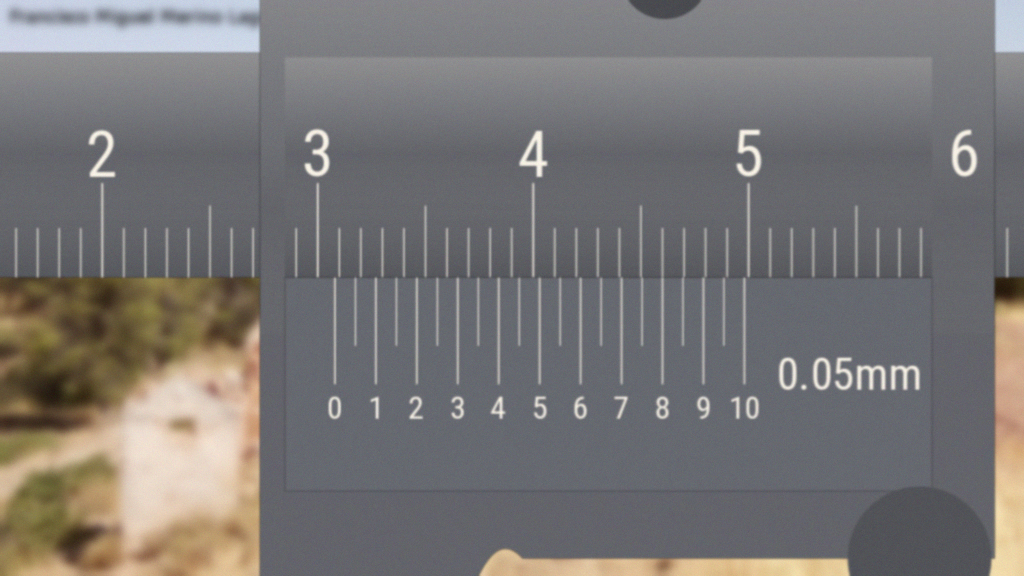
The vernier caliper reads 30.8 mm
